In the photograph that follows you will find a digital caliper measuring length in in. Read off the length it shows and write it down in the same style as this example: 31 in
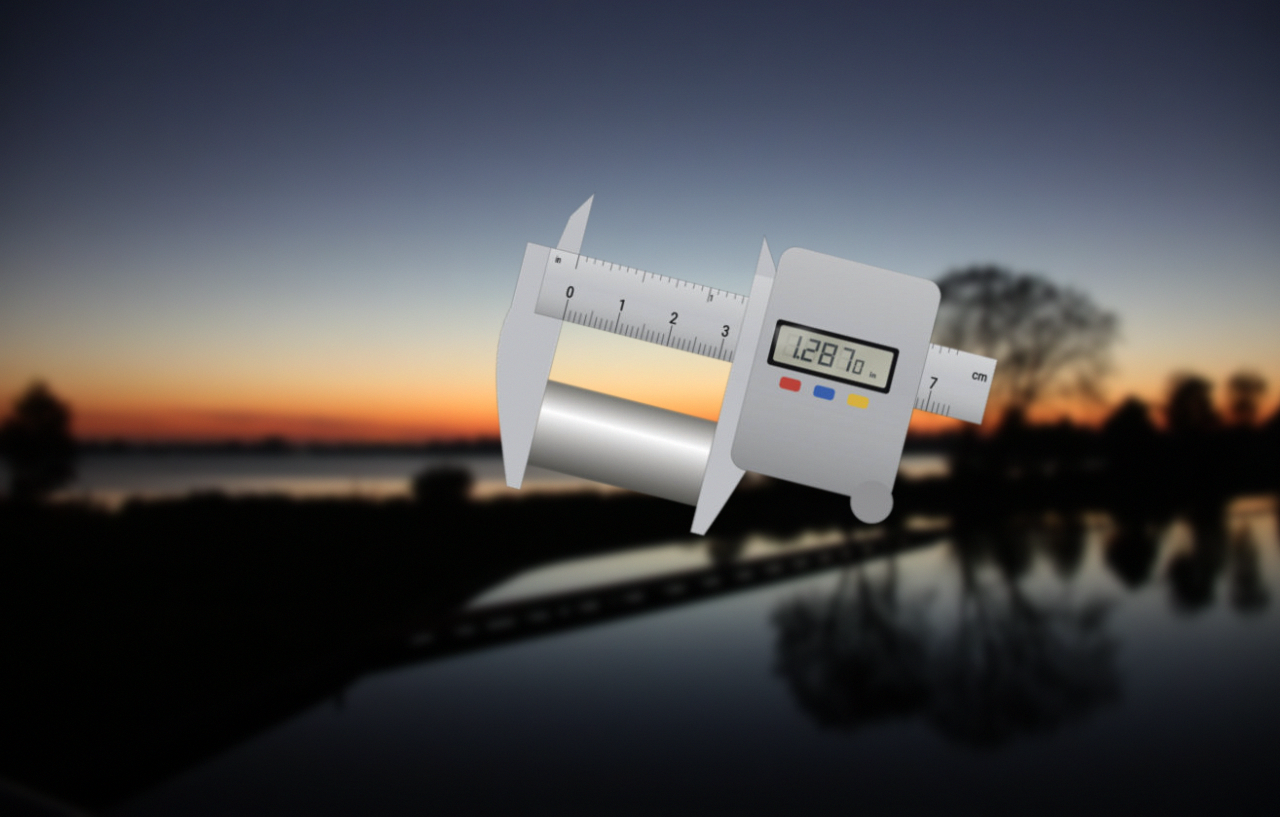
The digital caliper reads 1.2870 in
